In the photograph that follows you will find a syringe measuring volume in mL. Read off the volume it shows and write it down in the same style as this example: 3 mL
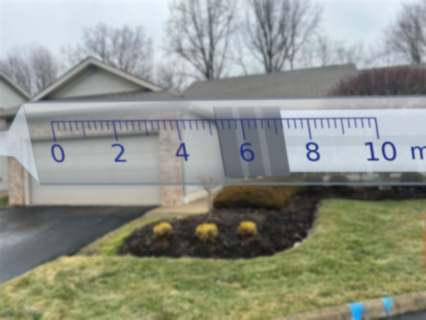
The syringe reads 5.2 mL
